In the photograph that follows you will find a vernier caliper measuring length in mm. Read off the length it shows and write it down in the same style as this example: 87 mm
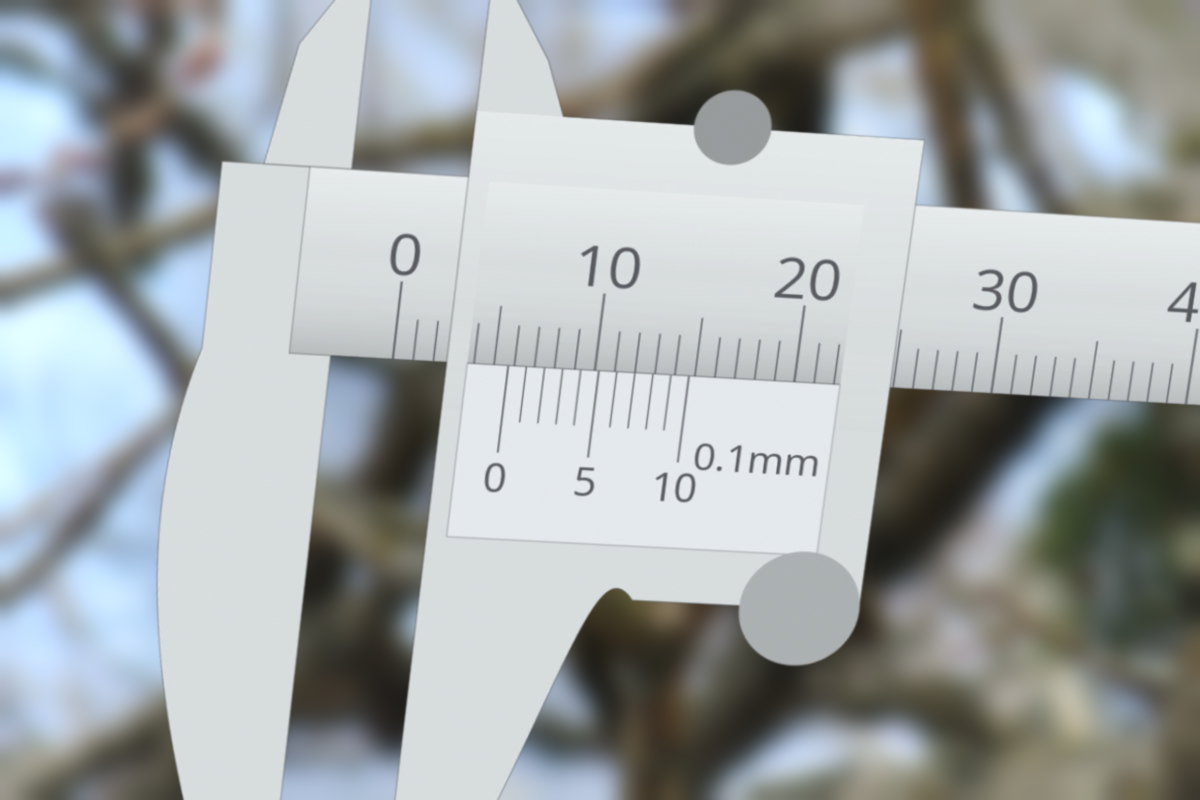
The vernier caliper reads 5.7 mm
